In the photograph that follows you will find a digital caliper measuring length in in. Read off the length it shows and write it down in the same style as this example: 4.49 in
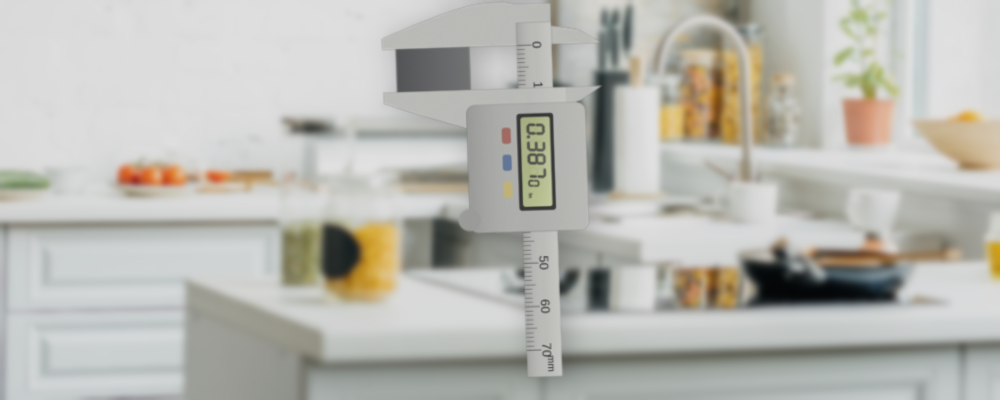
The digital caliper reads 0.3870 in
